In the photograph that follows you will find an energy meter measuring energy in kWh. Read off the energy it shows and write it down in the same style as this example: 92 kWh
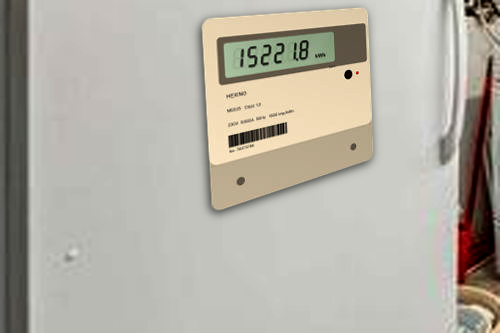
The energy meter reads 15221.8 kWh
